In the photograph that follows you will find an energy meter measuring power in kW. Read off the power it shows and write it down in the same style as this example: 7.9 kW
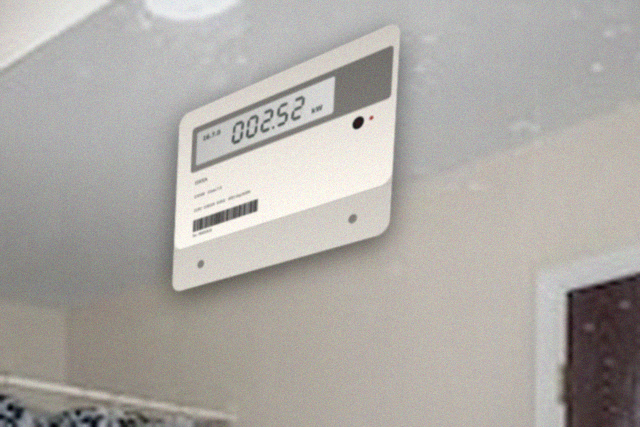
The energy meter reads 2.52 kW
